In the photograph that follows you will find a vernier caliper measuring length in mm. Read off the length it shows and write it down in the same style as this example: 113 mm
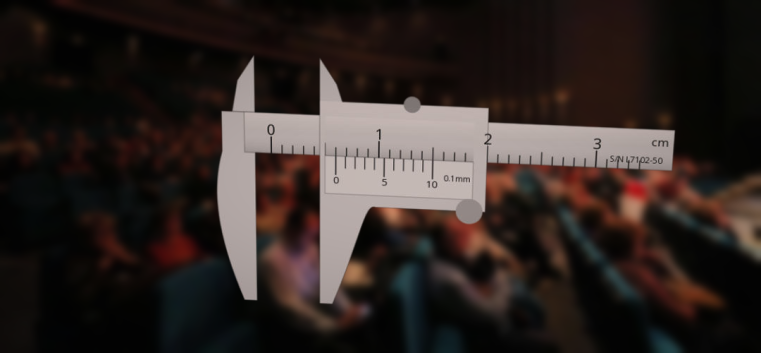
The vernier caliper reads 6.0 mm
